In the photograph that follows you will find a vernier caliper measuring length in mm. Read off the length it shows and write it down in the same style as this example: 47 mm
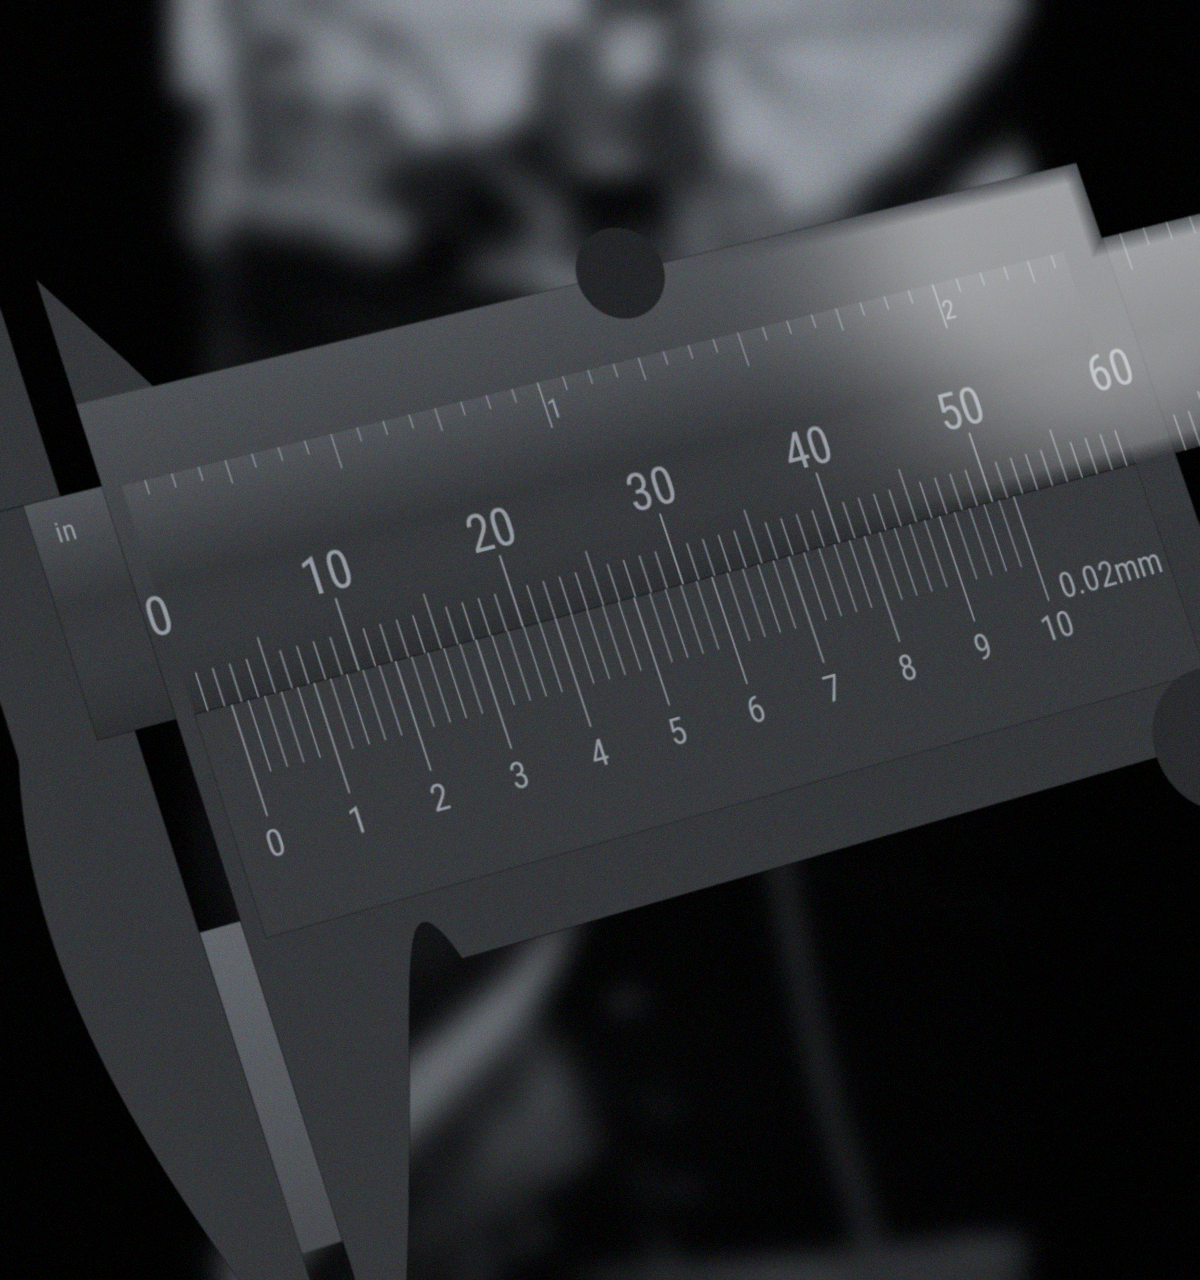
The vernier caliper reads 2.4 mm
